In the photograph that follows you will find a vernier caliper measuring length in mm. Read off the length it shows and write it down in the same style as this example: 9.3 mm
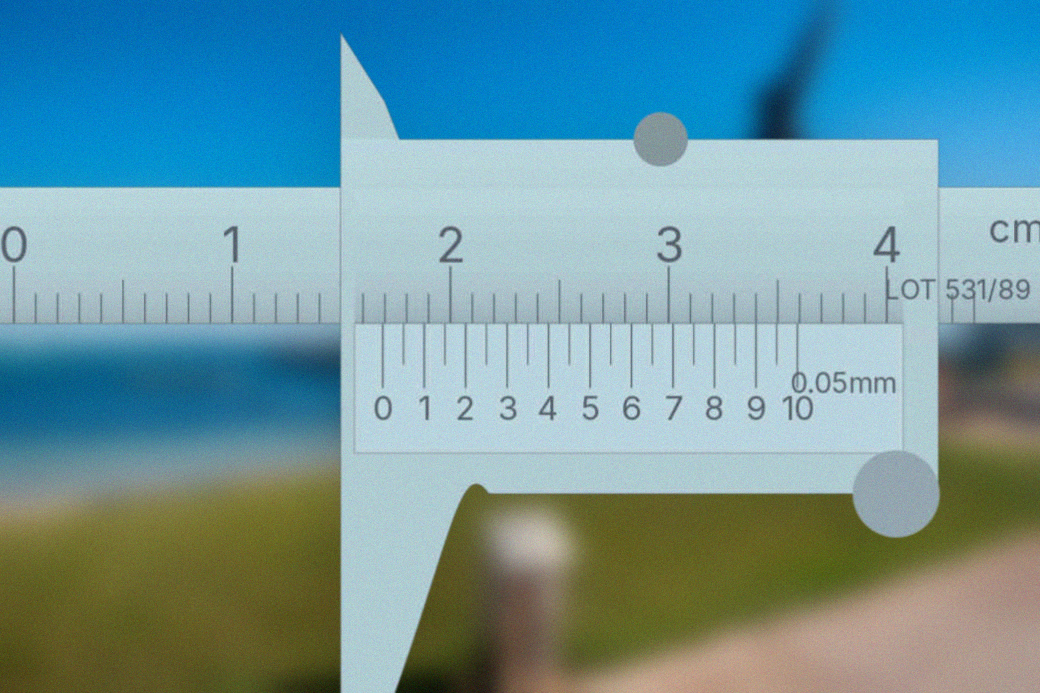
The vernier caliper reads 16.9 mm
